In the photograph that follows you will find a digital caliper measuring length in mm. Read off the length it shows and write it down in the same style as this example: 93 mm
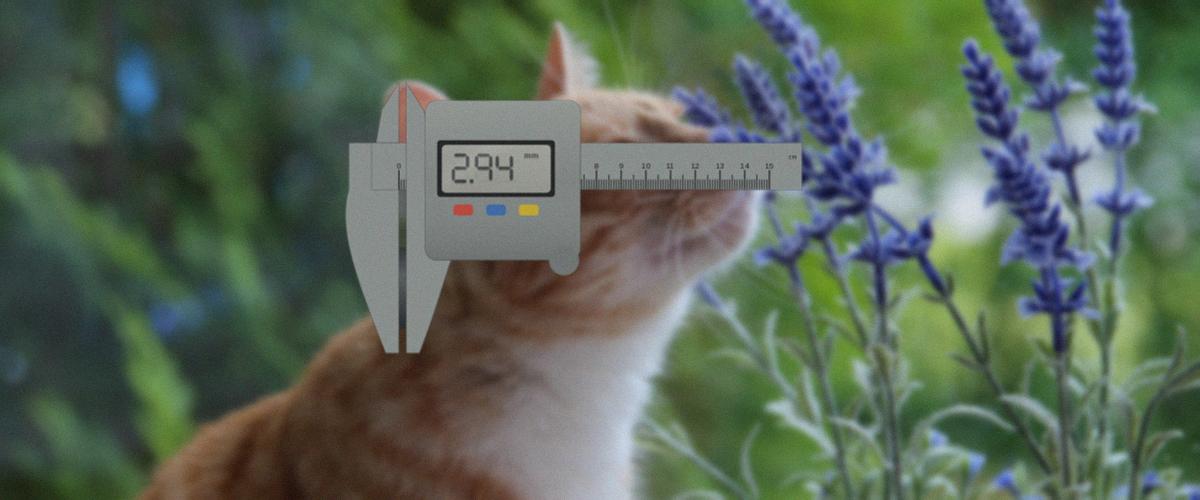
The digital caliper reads 2.94 mm
